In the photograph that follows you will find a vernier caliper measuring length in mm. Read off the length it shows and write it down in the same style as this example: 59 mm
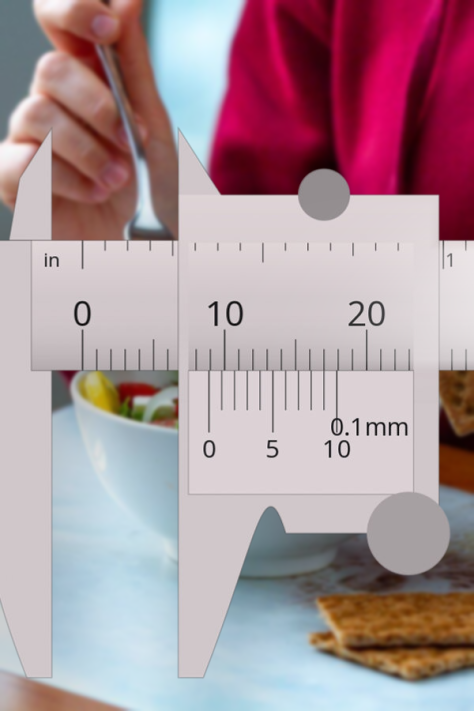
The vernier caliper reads 8.9 mm
